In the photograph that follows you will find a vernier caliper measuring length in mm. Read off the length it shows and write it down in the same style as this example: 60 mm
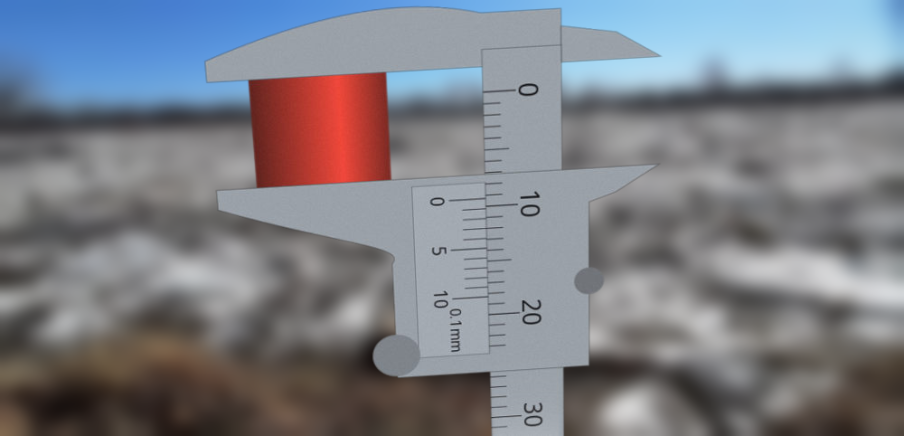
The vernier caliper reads 9.3 mm
